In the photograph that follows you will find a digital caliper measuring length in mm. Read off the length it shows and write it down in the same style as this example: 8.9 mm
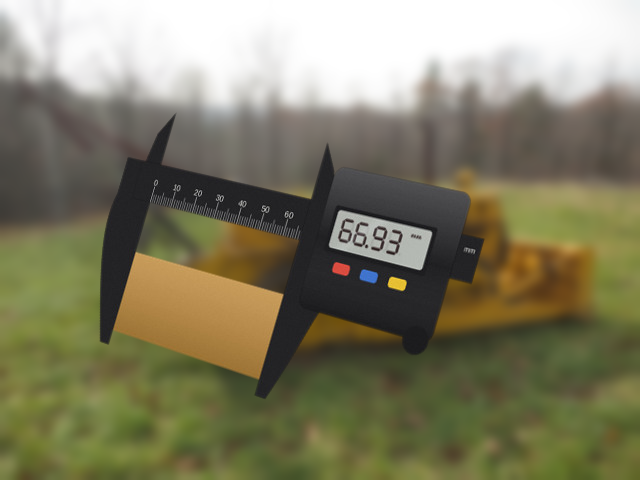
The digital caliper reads 66.93 mm
